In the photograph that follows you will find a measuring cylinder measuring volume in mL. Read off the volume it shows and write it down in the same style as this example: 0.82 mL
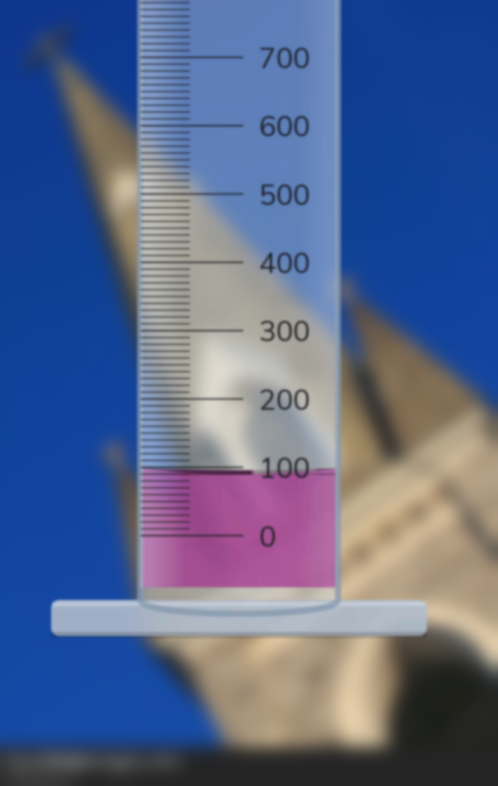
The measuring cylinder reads 90 mL
